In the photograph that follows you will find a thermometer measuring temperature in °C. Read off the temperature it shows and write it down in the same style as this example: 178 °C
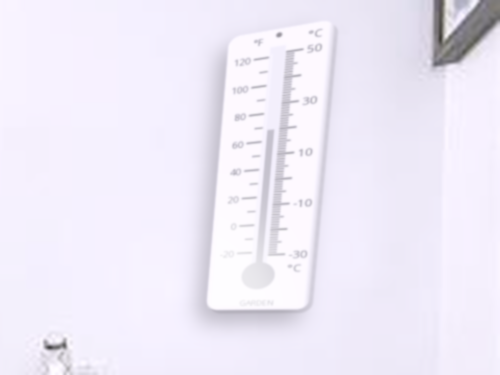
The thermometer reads 20 °C
